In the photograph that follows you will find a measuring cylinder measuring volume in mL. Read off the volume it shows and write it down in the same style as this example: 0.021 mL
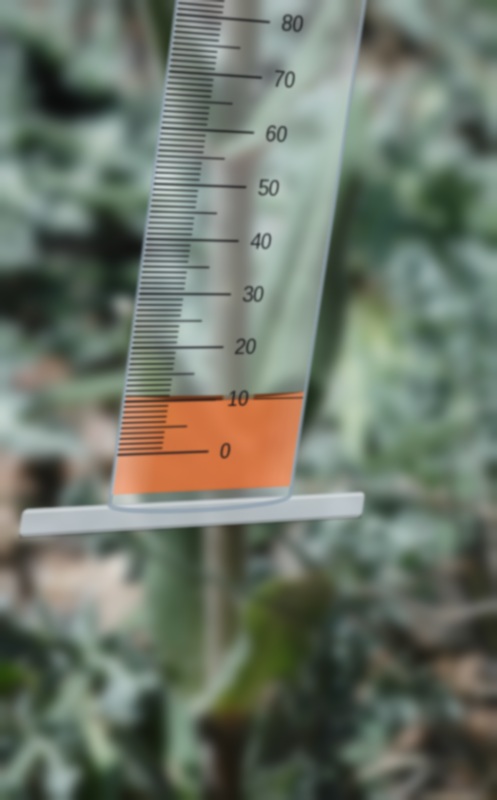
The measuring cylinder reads 10 mL
